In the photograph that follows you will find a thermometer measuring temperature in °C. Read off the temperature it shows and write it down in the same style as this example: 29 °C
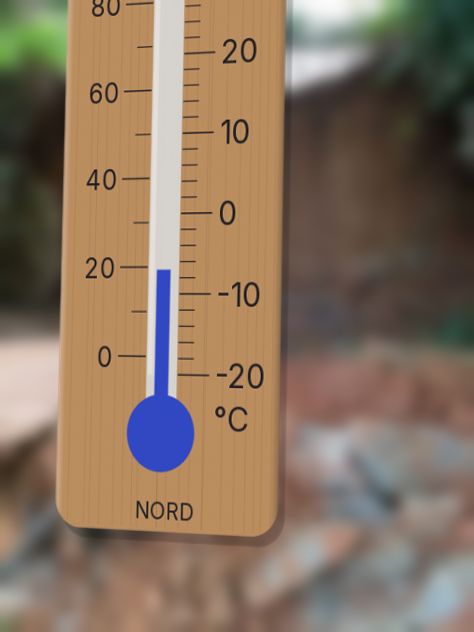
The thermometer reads -7 °C
